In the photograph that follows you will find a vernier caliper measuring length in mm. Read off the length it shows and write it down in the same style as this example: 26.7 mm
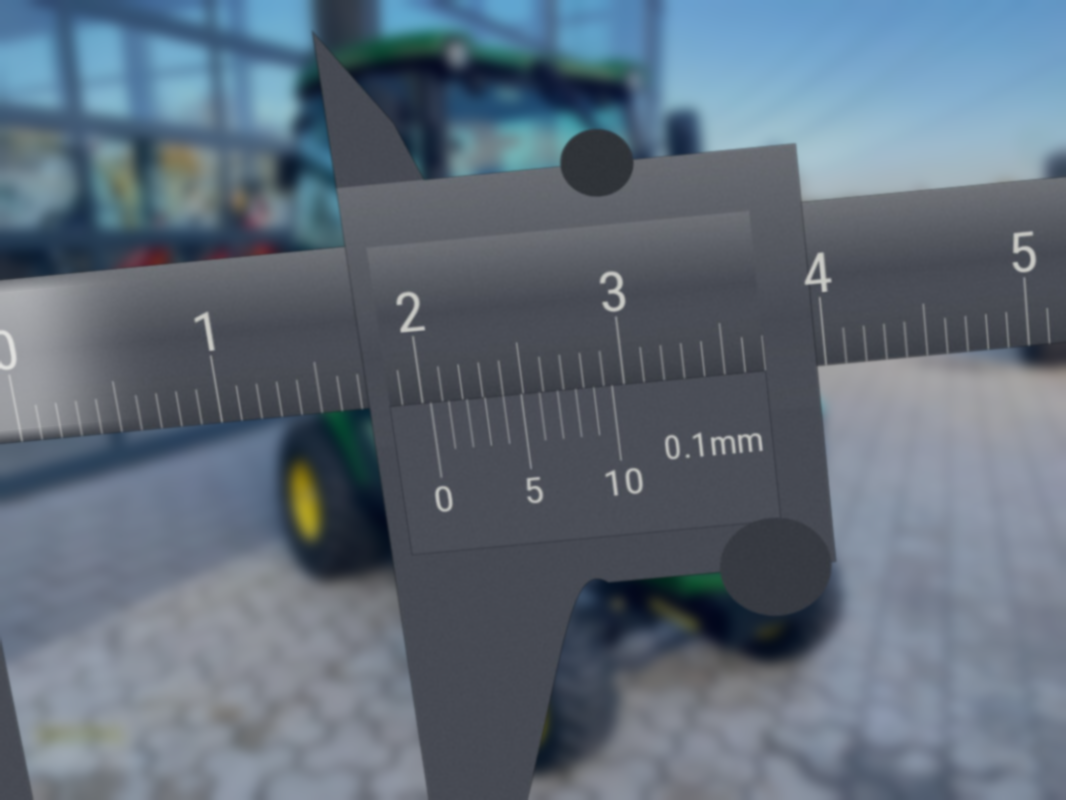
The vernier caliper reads 20.4 mm
